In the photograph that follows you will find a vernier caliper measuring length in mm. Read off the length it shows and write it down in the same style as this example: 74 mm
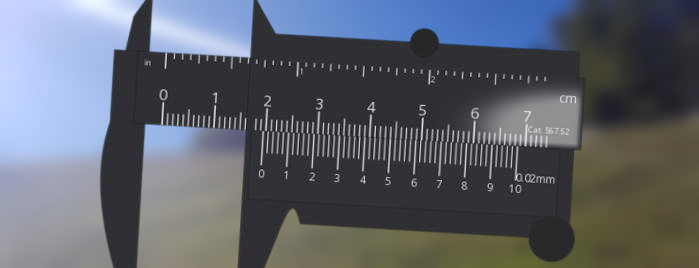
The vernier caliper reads 19.5 mm
